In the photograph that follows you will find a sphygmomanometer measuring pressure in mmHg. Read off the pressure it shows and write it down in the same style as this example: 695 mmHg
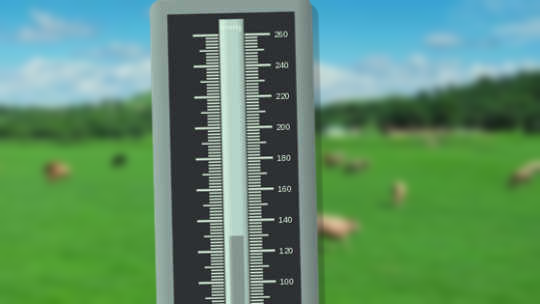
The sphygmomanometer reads 130 mmHg
